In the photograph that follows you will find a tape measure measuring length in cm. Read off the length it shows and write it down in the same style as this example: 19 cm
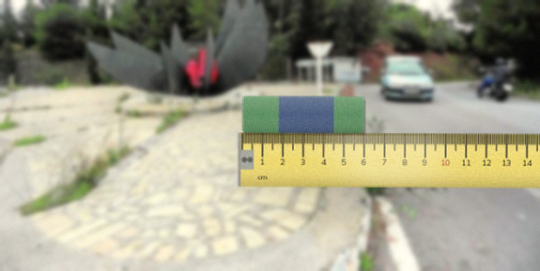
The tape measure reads 6 cm
